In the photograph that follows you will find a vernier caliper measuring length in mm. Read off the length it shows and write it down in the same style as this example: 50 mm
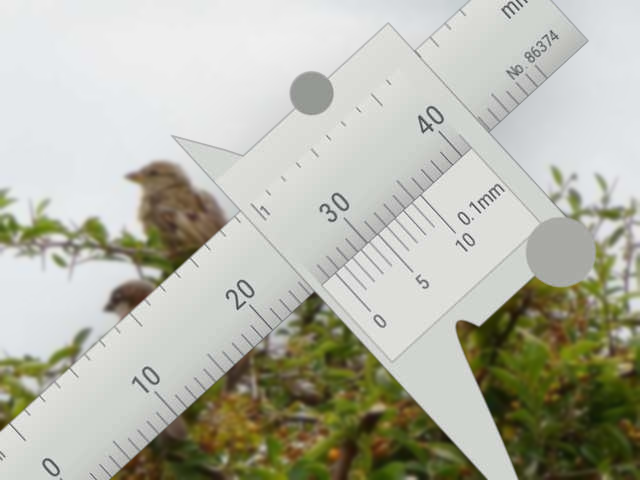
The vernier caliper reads 26.6 mm
